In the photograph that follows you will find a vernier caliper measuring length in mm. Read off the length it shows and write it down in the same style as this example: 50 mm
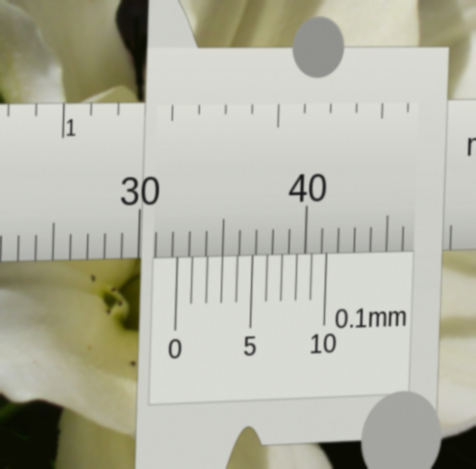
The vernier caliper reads 32.3 mm
